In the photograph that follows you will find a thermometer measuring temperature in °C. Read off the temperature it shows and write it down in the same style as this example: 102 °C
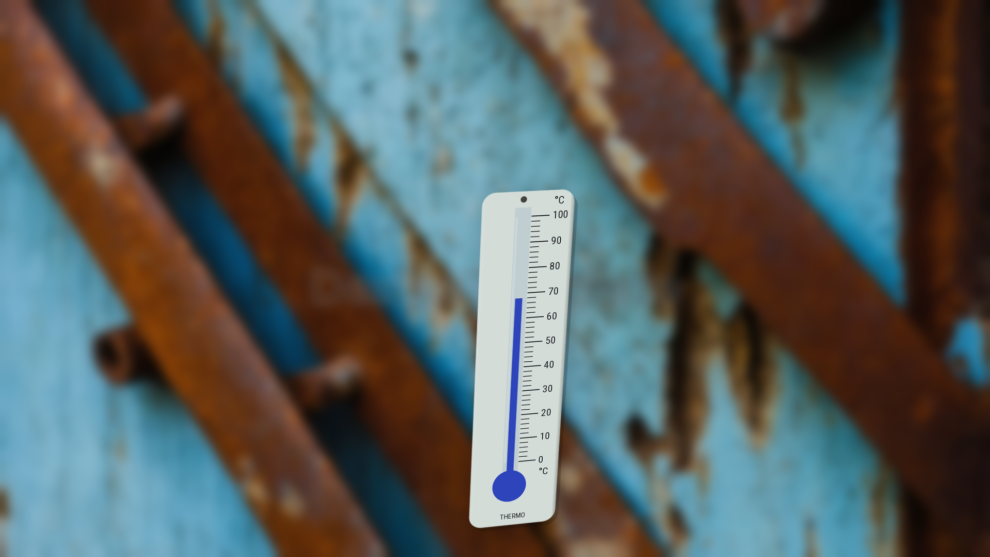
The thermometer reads 68 °C
